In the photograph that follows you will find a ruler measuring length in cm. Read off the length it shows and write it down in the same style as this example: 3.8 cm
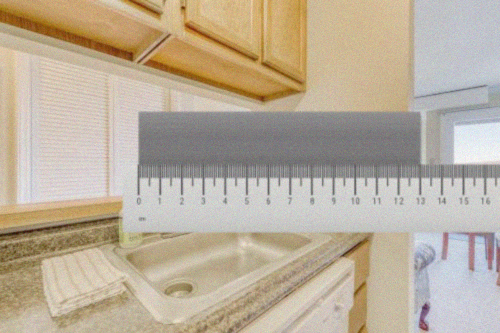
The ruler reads 13 cm
